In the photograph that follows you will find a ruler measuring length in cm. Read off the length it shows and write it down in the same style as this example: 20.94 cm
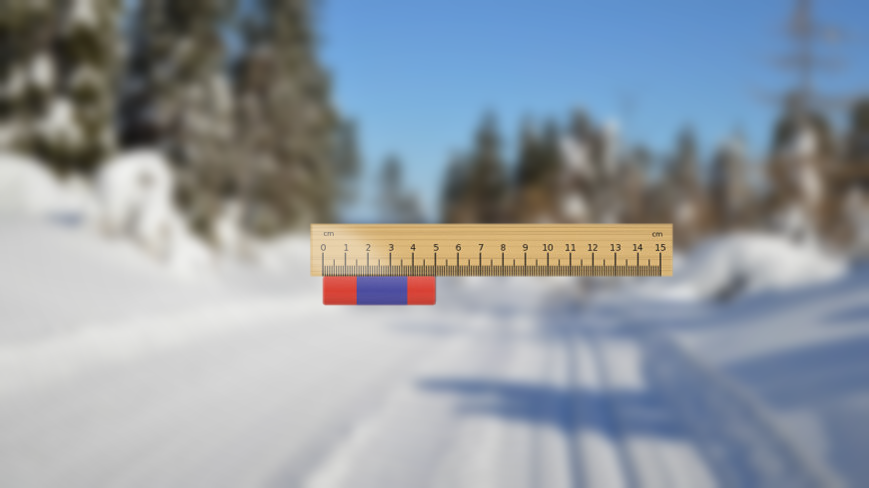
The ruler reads 5 cm
